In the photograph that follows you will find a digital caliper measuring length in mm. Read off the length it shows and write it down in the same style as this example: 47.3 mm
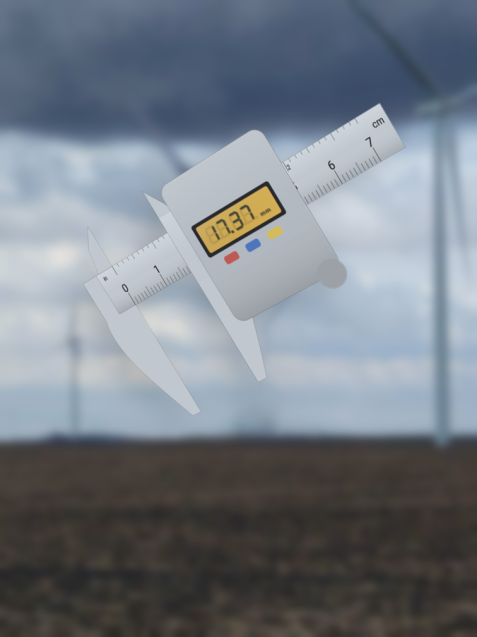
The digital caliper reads 17.37 mm
